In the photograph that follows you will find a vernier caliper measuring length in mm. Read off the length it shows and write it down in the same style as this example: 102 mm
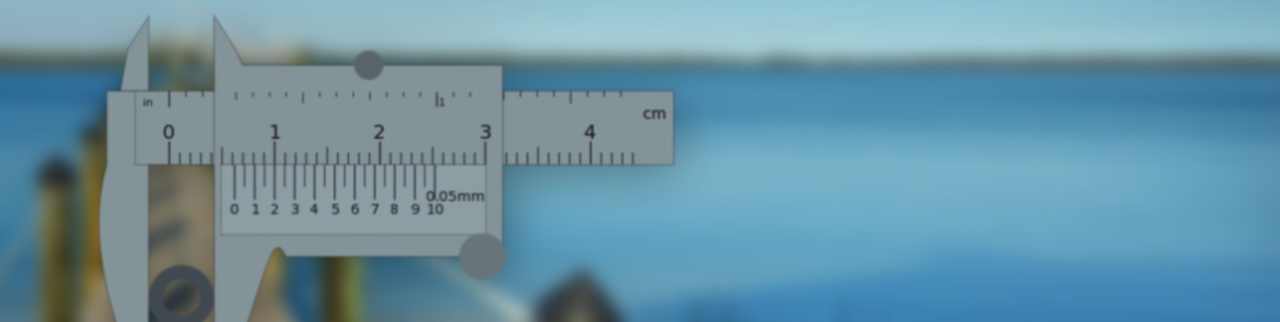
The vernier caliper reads 6.2 mm
